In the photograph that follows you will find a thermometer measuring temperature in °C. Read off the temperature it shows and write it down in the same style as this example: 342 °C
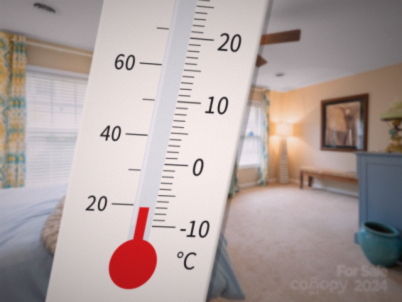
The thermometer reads -7 °C
